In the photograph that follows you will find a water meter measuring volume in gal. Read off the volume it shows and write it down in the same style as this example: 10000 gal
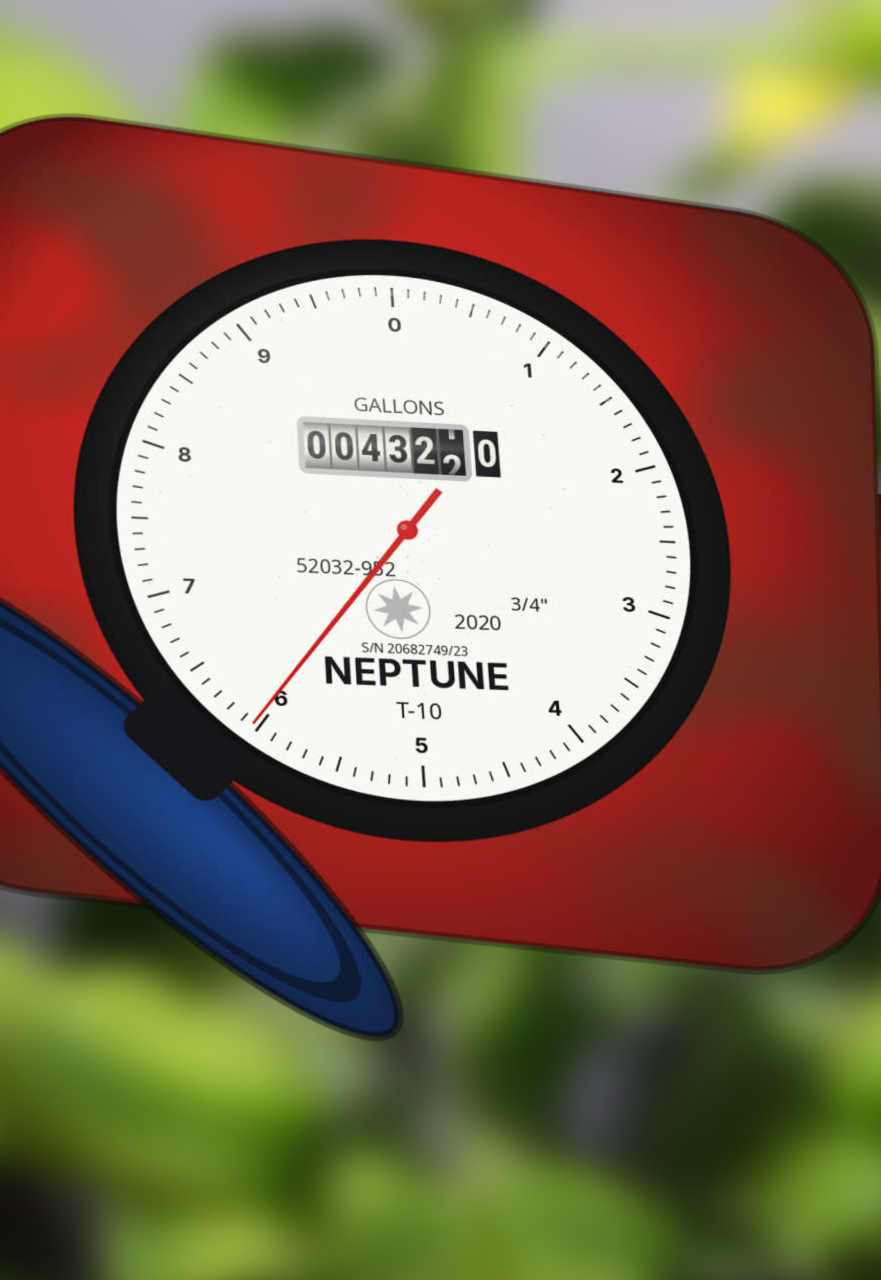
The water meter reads 43216.0 gal
